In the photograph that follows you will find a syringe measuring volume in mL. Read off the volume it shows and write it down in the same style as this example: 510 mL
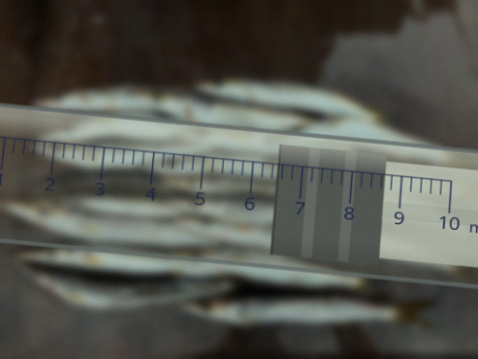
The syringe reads 6.5 mL
